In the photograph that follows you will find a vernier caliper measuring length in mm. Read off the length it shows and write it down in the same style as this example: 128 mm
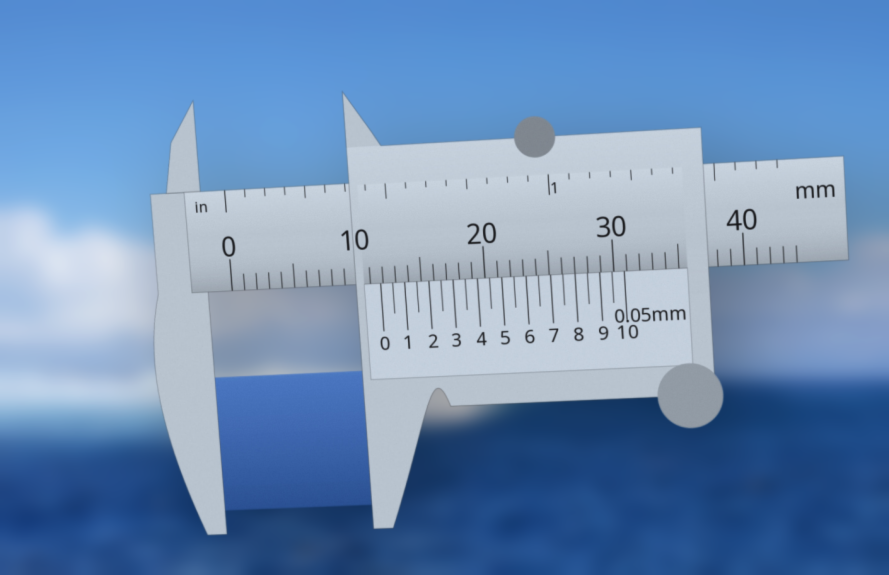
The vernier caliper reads 11.8 mm
